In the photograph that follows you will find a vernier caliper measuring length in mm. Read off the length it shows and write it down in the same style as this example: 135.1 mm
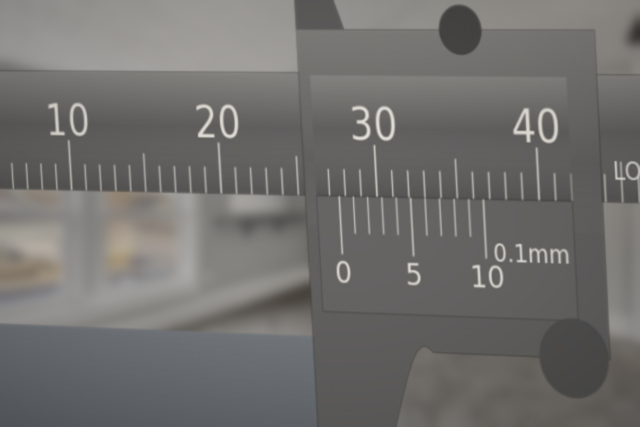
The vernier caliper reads 27.6 mm
